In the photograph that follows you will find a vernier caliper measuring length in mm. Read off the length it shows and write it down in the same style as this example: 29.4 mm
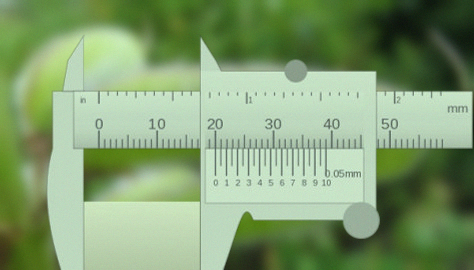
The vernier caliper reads 20.0 mm
